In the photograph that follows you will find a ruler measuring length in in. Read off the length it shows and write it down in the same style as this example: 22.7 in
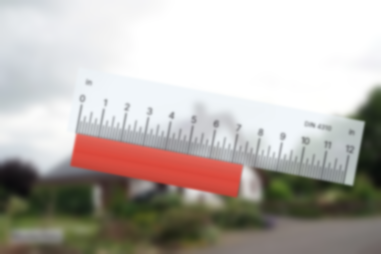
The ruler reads 7.5 in
